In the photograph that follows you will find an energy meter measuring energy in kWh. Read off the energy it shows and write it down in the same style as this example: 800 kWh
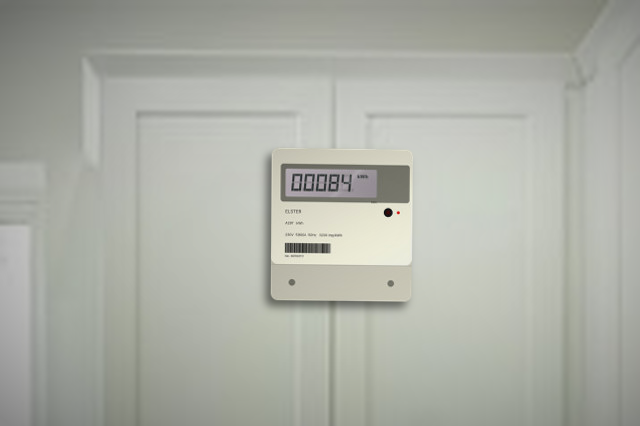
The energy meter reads 84 kWh
